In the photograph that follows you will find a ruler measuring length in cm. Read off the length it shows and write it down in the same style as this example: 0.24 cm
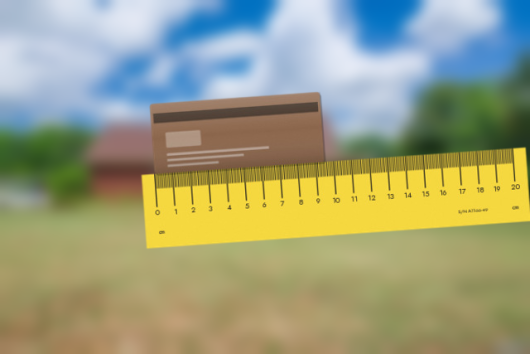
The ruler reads 9.5 cm
